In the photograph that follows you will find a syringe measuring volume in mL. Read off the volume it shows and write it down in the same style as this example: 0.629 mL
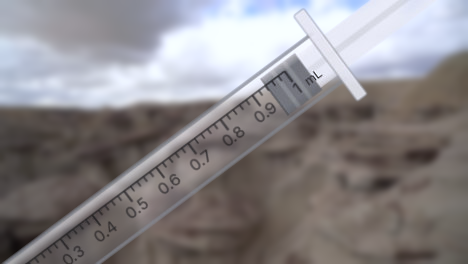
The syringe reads 0.94 mL
